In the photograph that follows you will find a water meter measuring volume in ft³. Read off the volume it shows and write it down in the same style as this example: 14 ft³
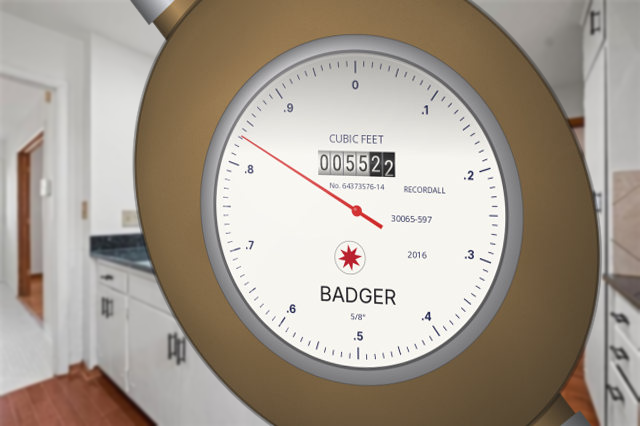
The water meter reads 5521.83 ft³
